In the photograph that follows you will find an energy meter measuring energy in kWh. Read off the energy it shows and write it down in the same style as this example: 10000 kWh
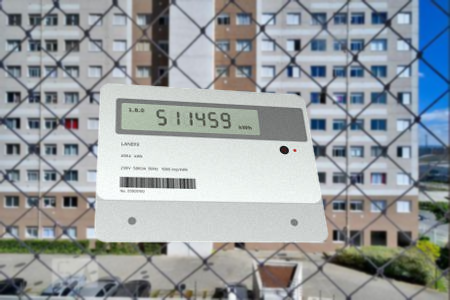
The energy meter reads 511459 kWh
